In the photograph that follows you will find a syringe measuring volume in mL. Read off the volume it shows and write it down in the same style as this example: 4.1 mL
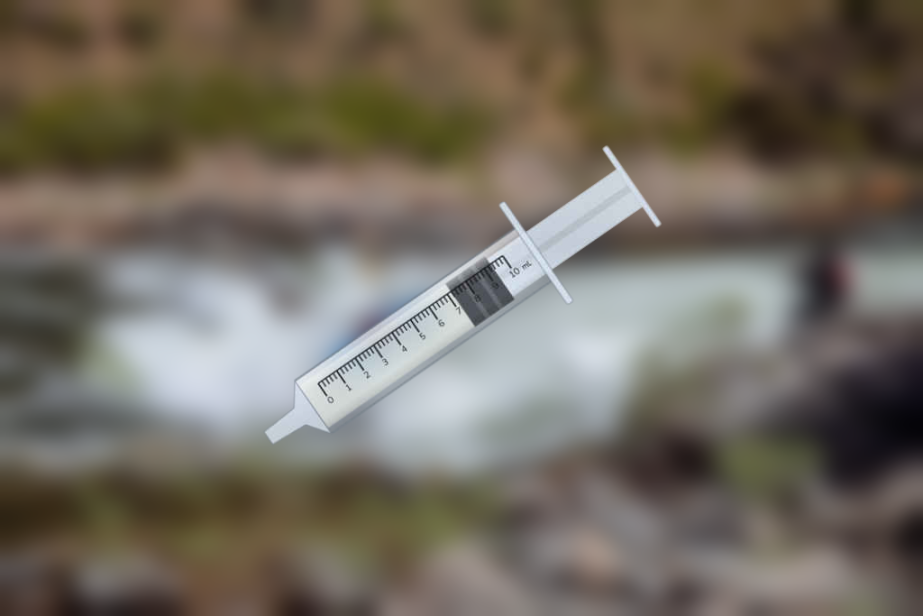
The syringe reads 7.2 mL
